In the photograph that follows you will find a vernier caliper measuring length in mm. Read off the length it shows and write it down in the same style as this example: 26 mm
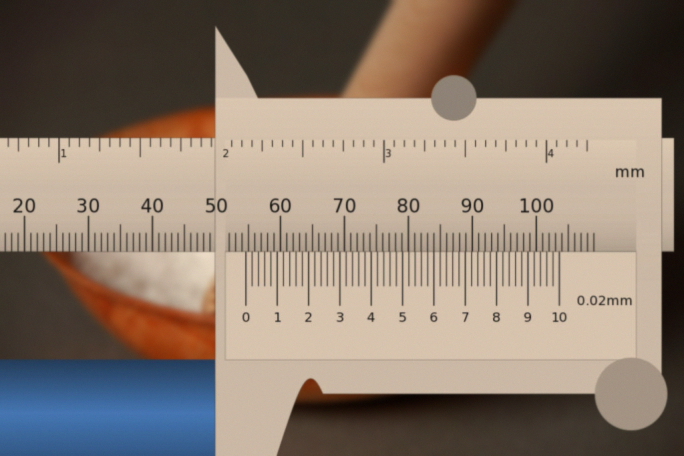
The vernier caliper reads 54.6 mm
